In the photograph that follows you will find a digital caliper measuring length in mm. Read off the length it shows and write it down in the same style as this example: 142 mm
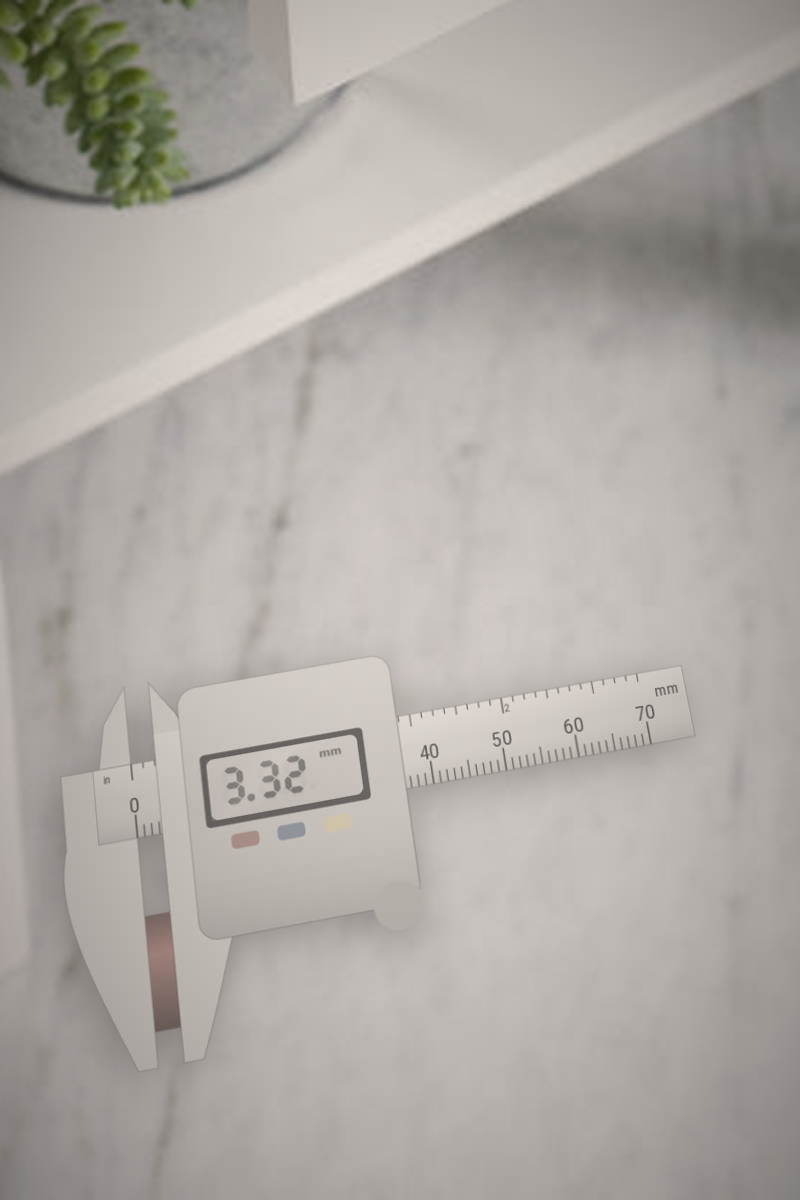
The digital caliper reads 3.32 mm
